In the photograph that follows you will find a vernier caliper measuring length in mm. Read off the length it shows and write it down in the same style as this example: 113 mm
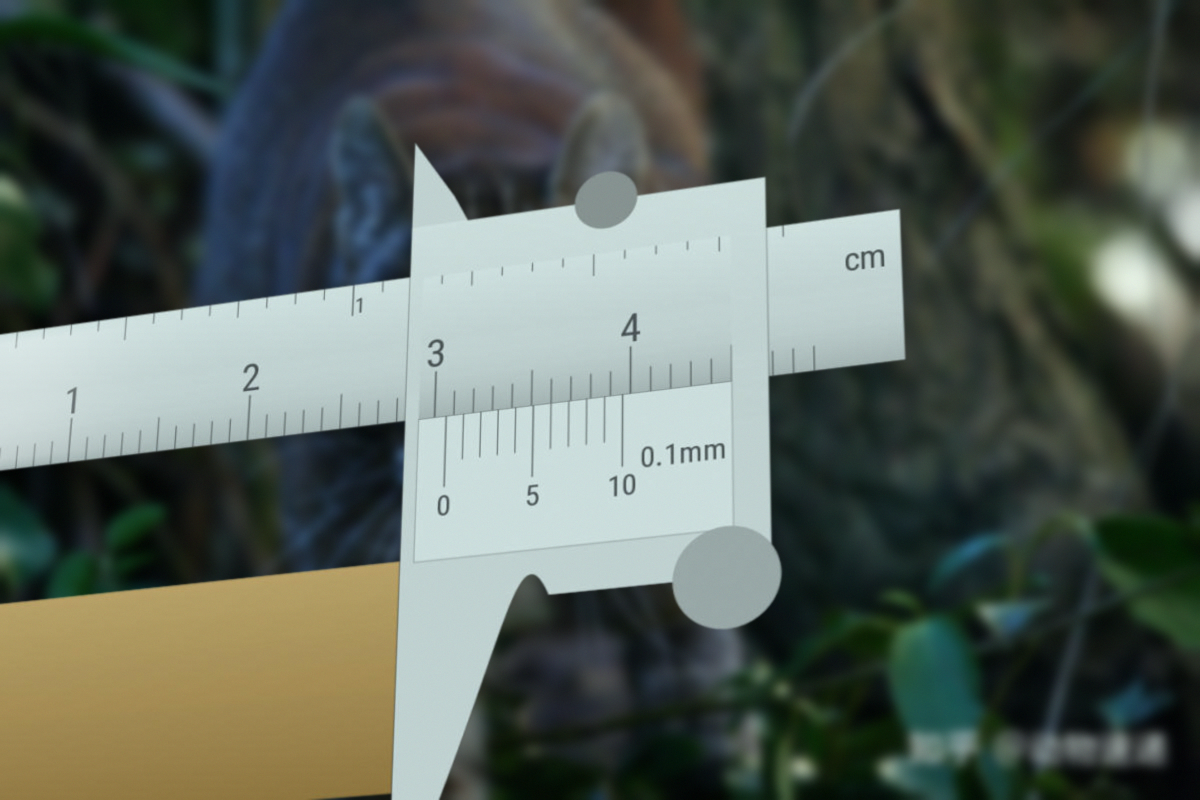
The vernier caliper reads 30.6 mm
